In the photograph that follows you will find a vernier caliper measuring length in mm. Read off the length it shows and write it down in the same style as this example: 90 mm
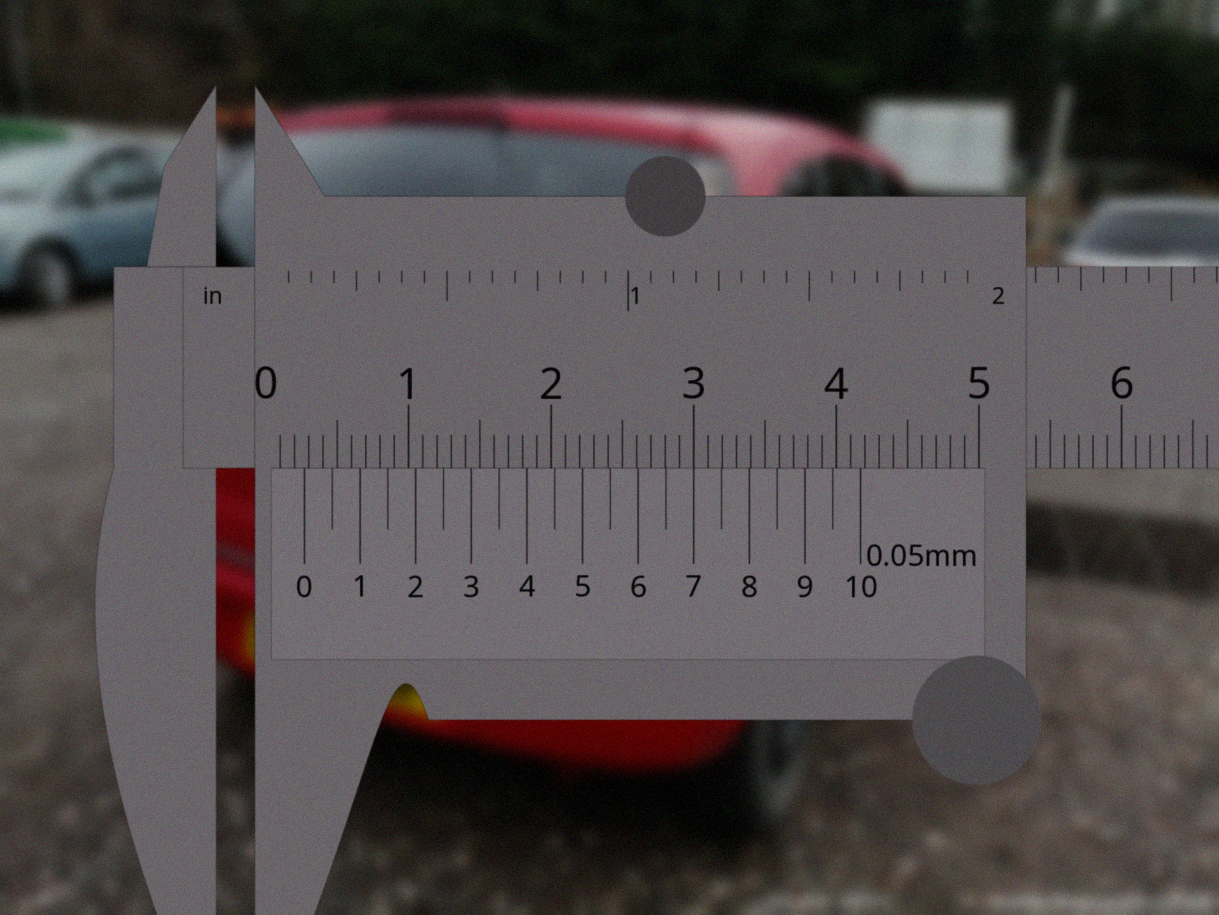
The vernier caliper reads 2.7 mm
